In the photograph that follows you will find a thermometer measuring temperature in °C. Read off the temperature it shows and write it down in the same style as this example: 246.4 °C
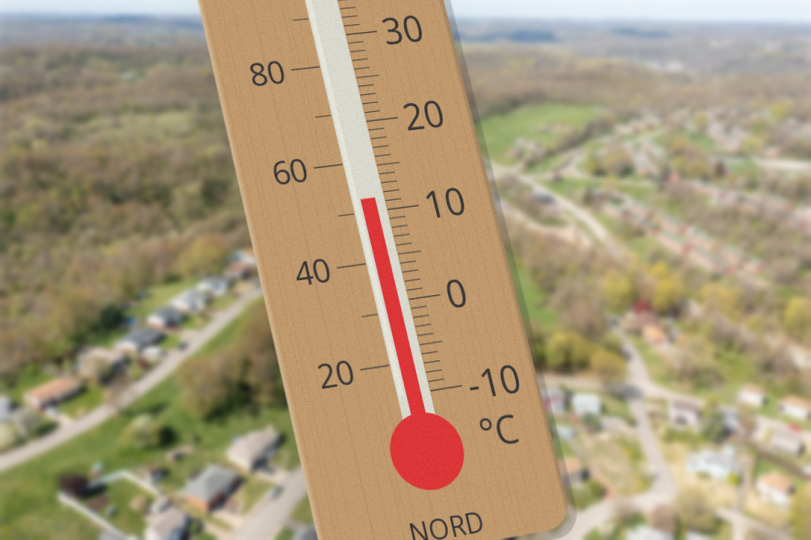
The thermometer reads 11.5 °C
